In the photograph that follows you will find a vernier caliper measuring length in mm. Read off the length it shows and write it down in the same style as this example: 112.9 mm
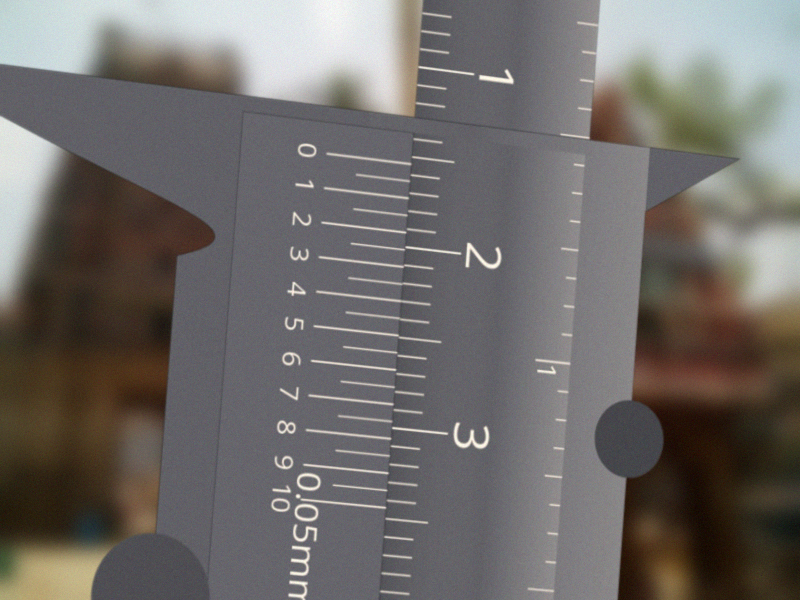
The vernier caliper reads 15.4 mm
